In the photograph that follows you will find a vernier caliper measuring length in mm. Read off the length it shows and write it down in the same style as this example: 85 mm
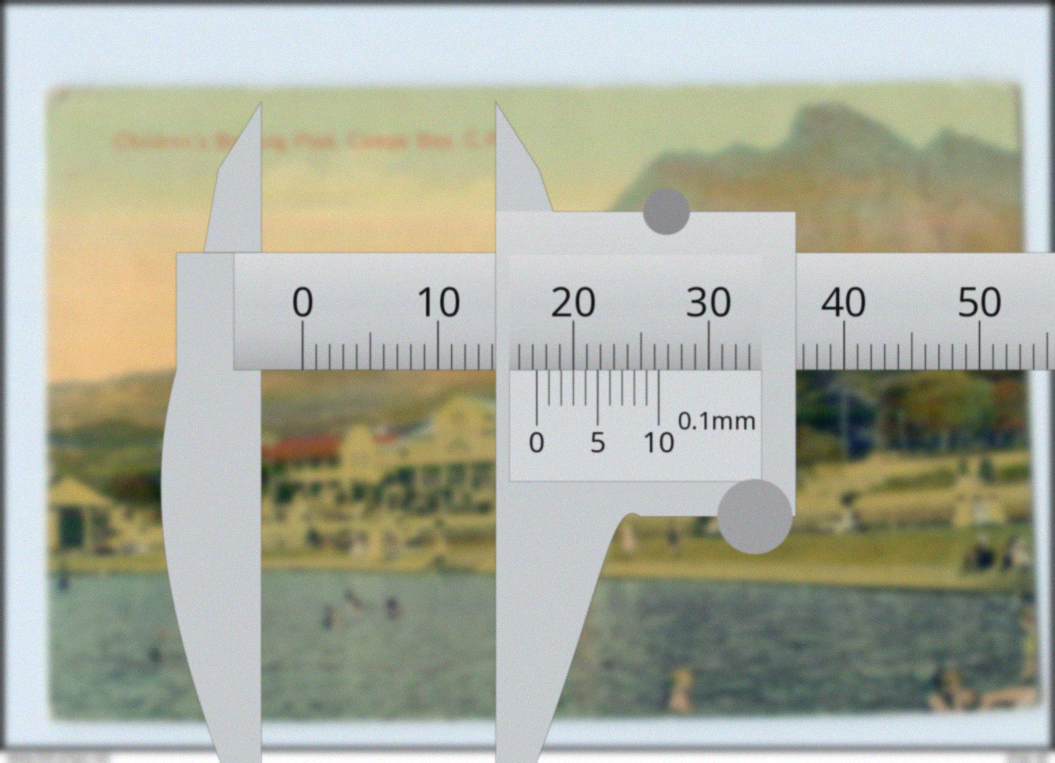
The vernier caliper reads 17.3 mm
